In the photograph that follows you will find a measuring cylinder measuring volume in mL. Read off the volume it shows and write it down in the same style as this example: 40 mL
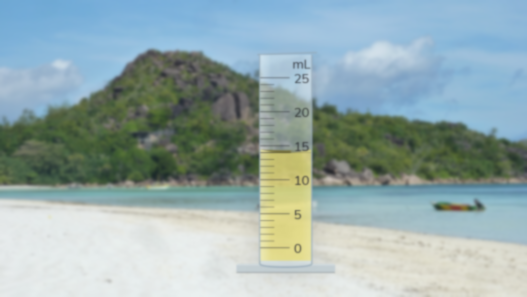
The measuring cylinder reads 14 mL
